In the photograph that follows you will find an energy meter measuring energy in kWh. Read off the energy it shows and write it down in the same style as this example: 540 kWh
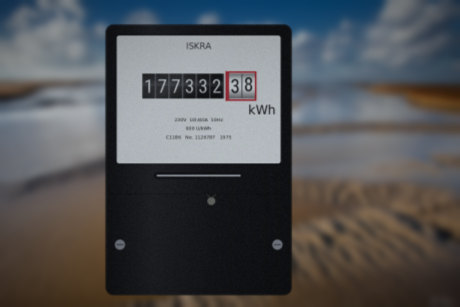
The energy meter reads 177332.38 kWh
